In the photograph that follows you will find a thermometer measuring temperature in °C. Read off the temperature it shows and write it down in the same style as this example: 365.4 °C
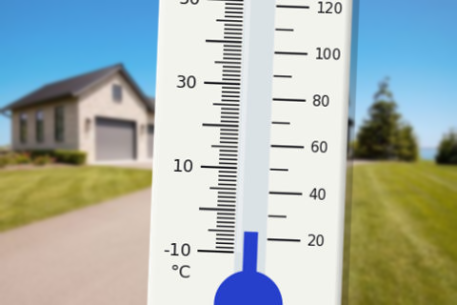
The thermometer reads -5 °C
